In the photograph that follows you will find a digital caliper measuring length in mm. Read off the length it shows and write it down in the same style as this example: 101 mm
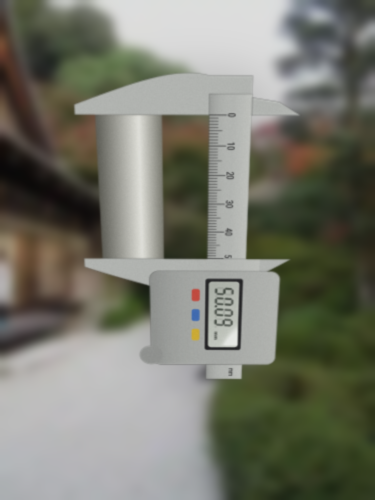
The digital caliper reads 50.09 mm
